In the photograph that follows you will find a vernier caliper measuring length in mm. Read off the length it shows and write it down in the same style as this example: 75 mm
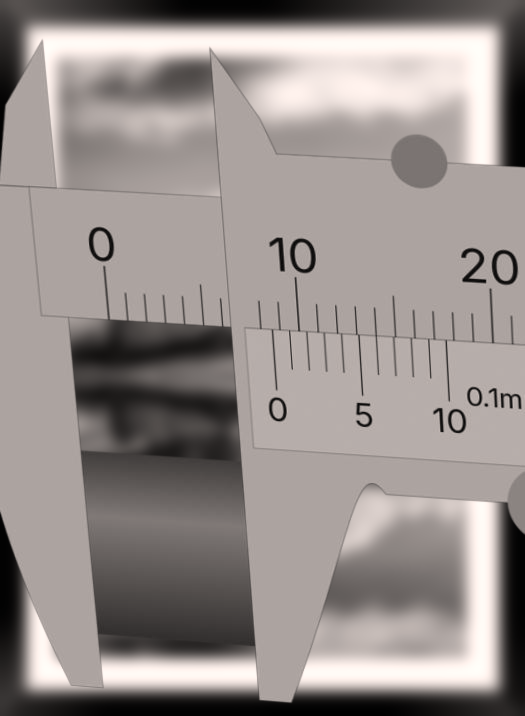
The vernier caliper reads 8.6 mm
